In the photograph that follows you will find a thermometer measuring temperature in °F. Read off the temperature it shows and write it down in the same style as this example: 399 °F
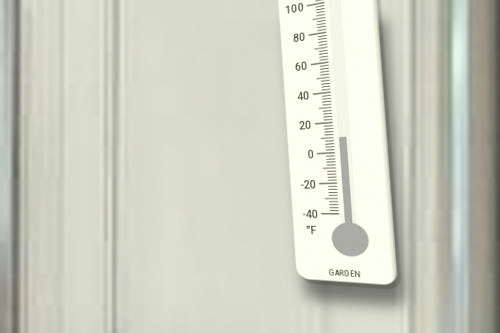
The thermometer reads 10 °F
